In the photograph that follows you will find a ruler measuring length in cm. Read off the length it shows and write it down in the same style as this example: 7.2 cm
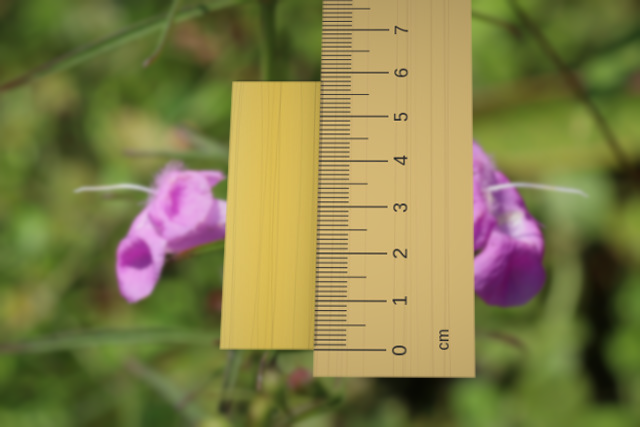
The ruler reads 5.8 cm
